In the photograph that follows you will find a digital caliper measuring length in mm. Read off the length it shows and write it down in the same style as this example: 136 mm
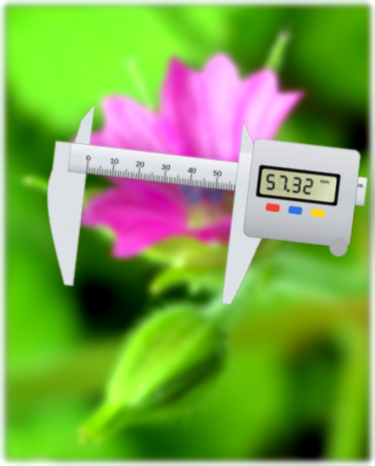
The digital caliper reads 57.32 mm
